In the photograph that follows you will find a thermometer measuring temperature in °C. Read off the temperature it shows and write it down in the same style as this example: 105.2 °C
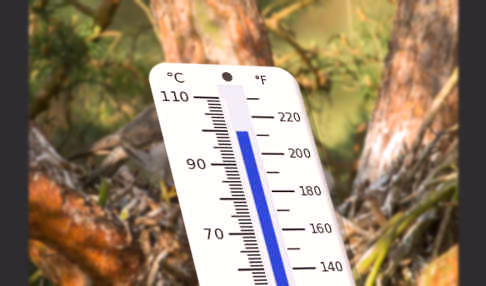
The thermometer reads 100 °C
